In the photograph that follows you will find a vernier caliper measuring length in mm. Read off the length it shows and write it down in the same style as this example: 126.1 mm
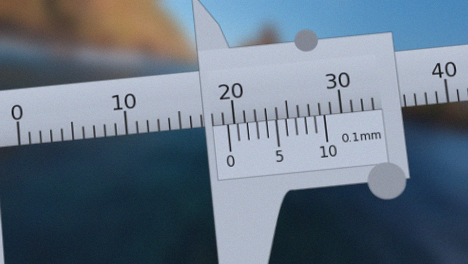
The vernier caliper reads 19.4 mm
